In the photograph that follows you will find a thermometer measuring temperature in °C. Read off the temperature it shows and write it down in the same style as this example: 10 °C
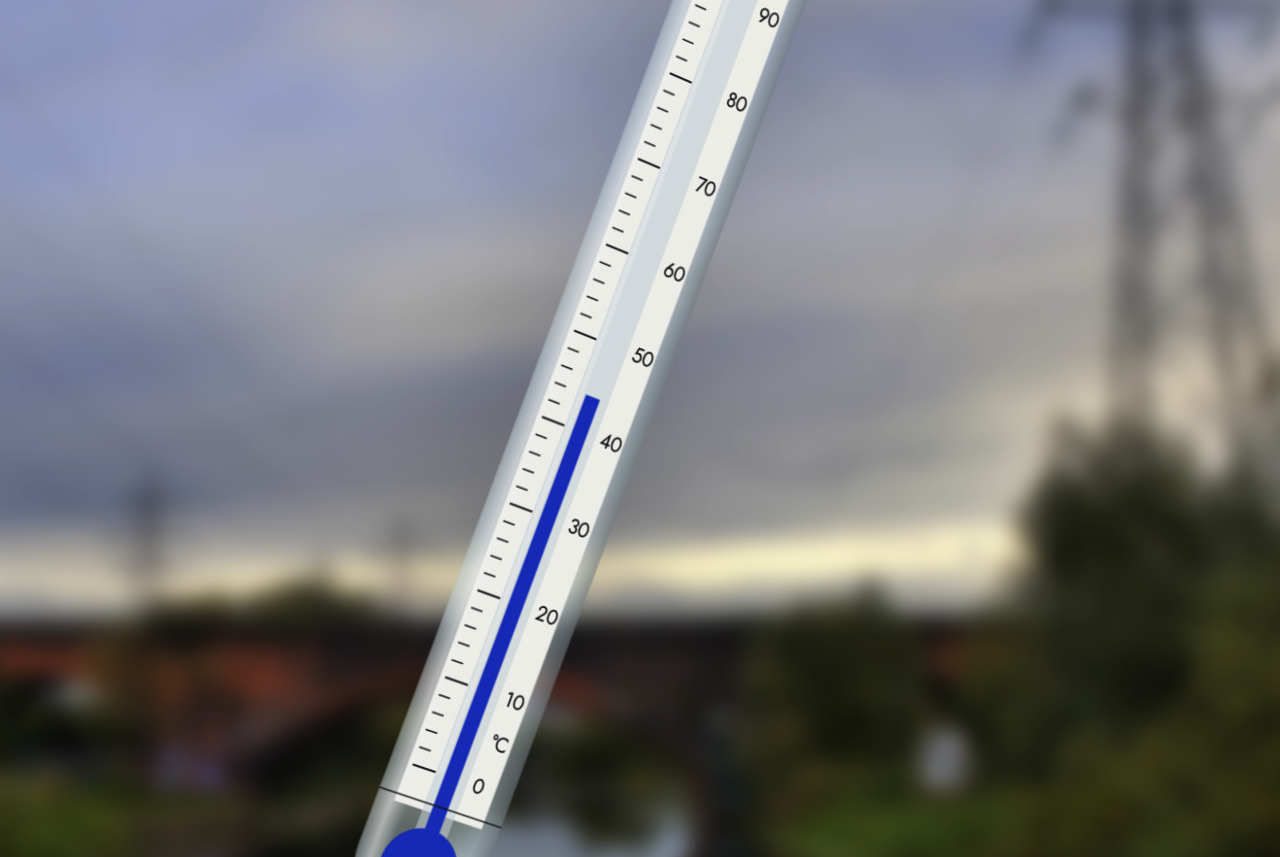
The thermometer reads 44 °C
